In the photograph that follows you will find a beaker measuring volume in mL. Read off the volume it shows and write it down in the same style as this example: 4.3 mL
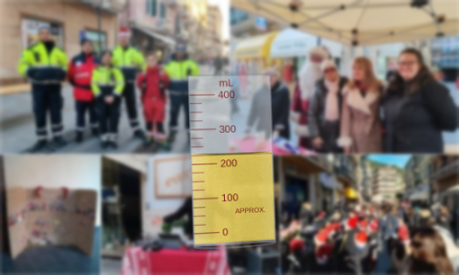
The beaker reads 225 mL
